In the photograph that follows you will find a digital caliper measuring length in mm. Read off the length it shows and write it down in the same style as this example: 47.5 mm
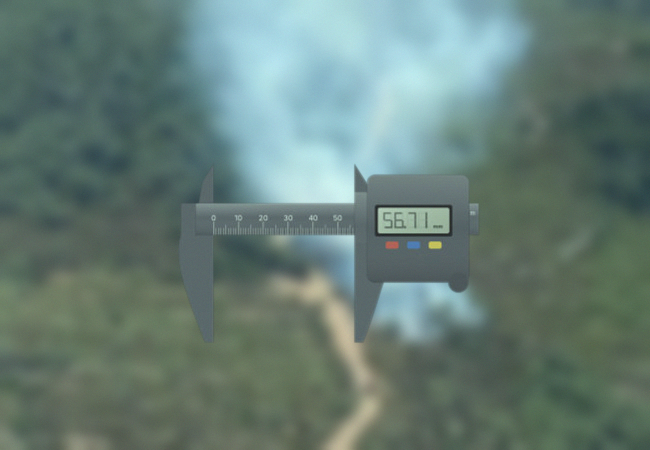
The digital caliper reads 56.71 mm
